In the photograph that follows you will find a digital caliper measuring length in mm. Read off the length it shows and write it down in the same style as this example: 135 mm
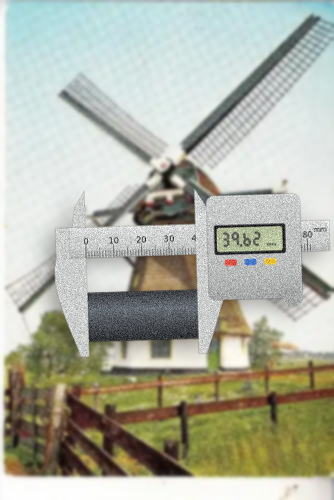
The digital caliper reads 39.62 mm
